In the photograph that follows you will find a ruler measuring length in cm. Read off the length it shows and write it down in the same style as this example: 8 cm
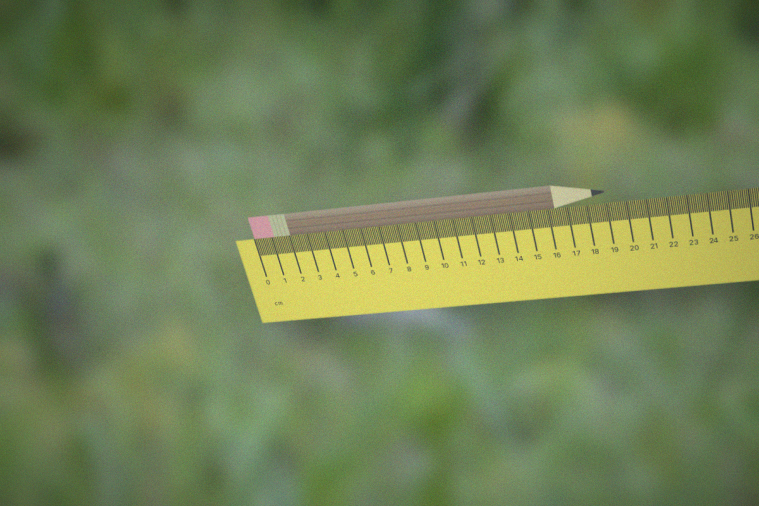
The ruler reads 19 cm
